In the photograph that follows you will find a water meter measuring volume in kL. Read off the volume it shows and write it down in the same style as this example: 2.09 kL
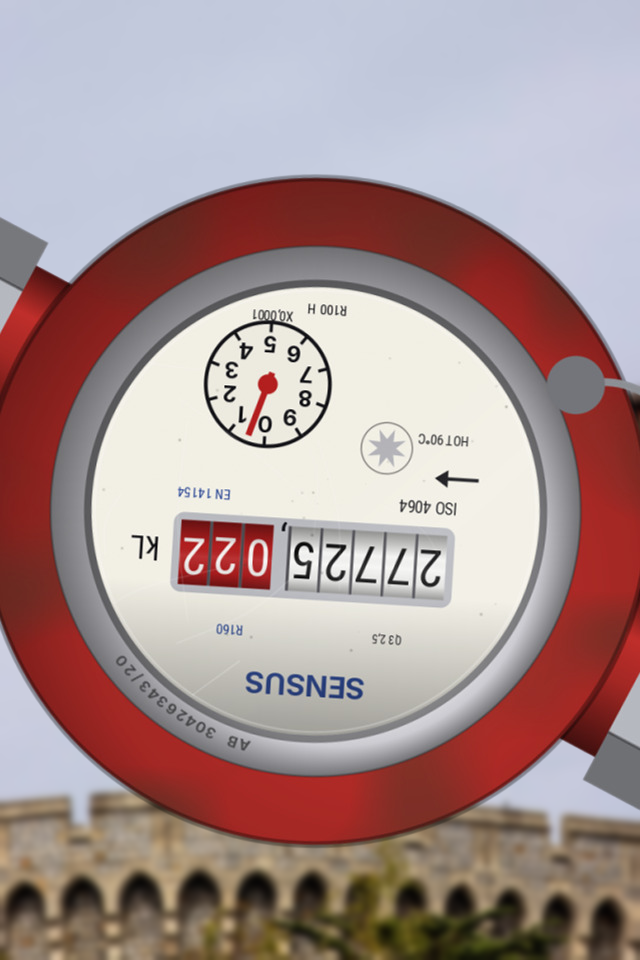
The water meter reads 27725.0220 kL
